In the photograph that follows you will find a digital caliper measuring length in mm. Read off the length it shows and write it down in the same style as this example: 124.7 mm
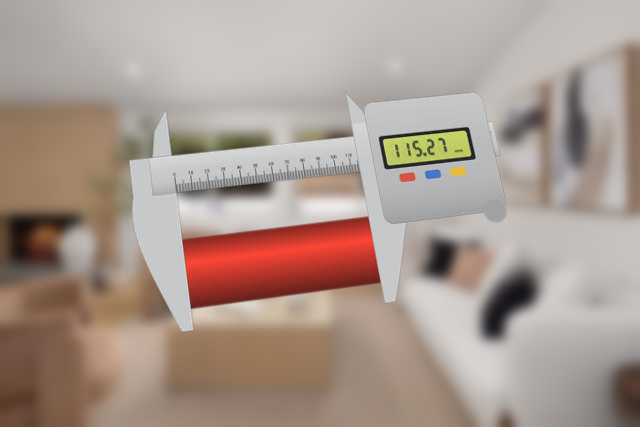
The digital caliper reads 115.27 mm
